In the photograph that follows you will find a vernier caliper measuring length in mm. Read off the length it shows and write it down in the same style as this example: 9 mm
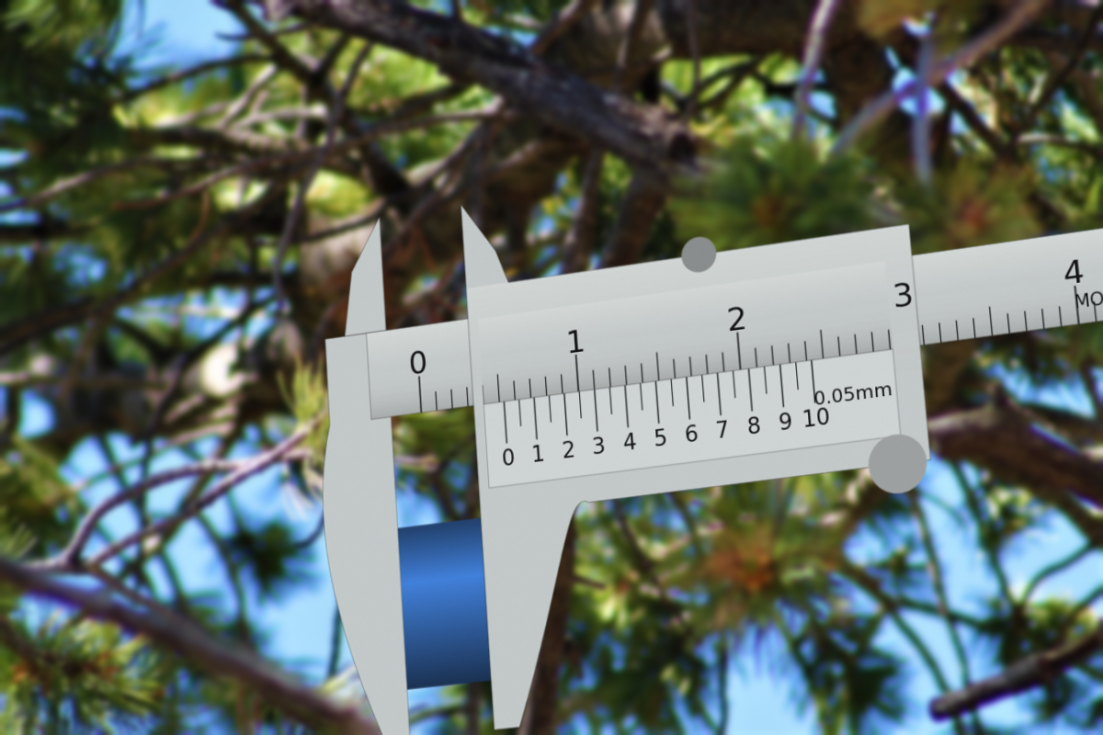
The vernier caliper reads 5.3 mm
